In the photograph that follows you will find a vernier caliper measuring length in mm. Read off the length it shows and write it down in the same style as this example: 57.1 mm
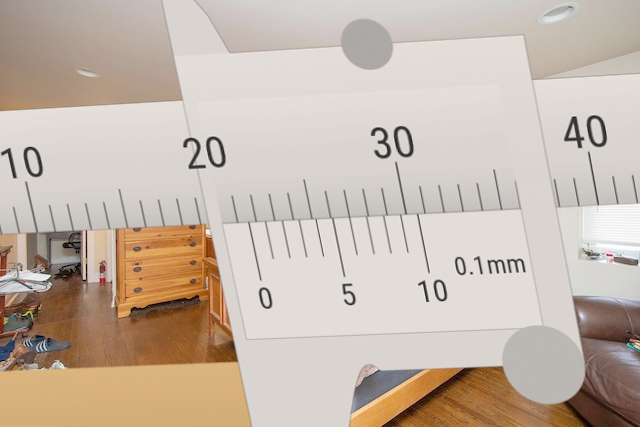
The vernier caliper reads 21.6 mm
